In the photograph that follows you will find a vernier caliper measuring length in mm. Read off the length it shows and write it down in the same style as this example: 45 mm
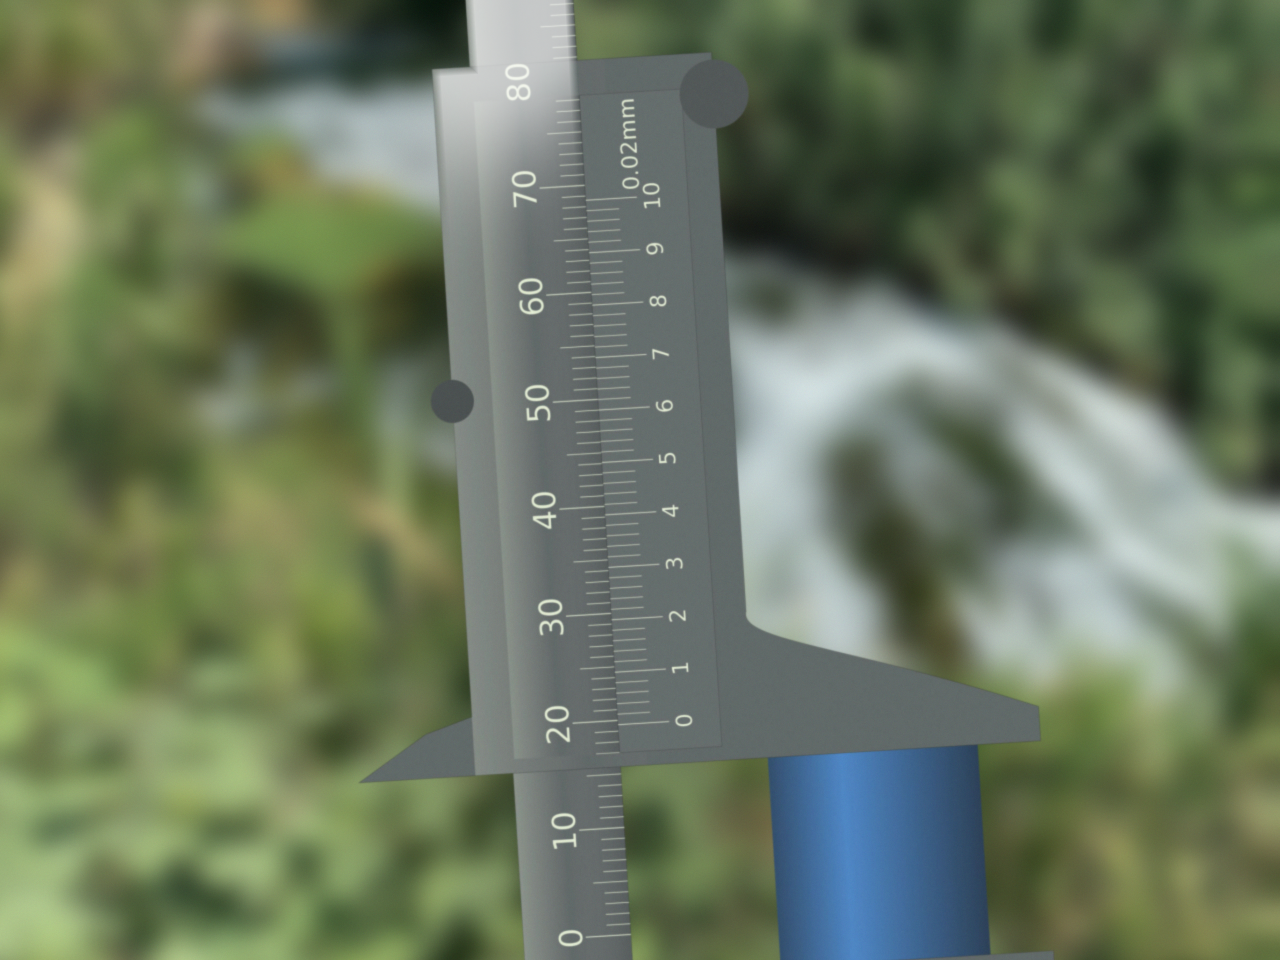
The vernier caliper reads 19.6 mm
